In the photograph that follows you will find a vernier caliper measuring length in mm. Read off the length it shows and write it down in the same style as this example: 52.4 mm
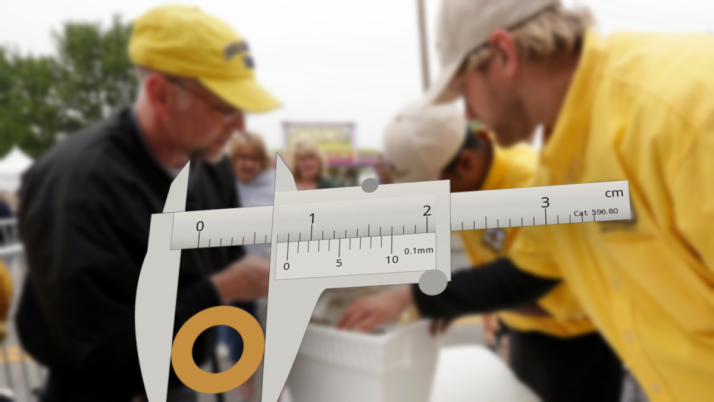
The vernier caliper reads 8.0 mm
